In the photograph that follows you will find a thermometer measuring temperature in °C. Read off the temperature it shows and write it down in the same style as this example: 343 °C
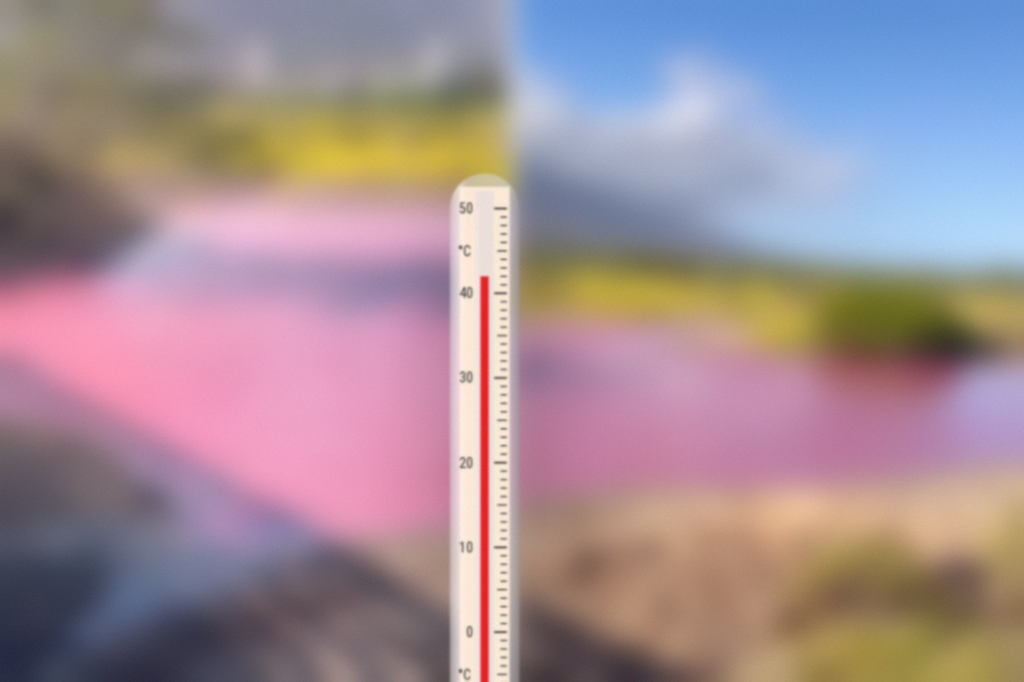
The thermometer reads 42 °C
